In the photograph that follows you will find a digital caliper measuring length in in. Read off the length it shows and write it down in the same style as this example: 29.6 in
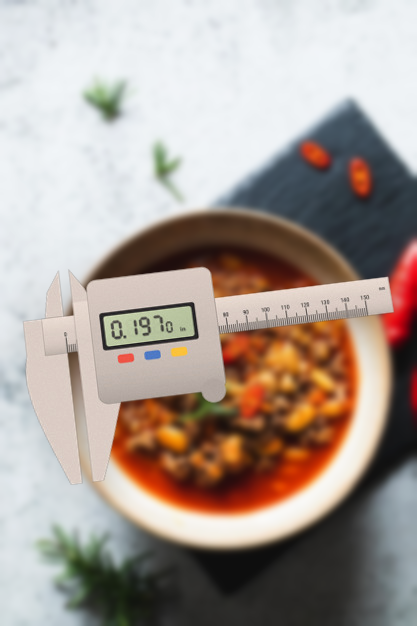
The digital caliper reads 0.1970 in
